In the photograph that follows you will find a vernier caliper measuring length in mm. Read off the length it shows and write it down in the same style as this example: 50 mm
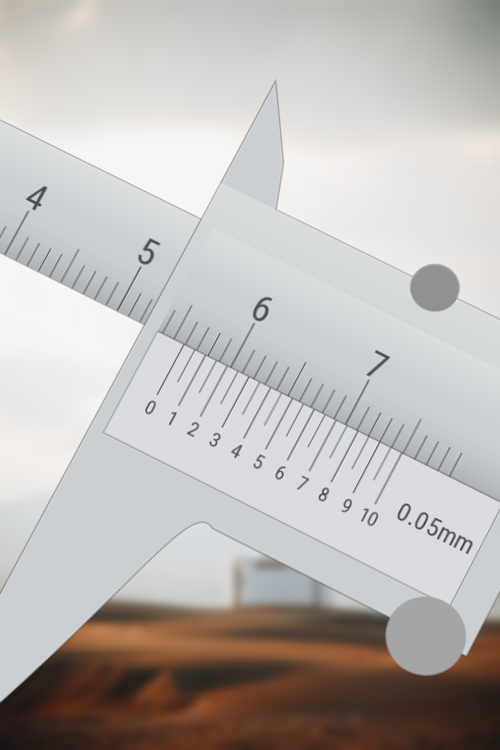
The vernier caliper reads 55.9 mm
